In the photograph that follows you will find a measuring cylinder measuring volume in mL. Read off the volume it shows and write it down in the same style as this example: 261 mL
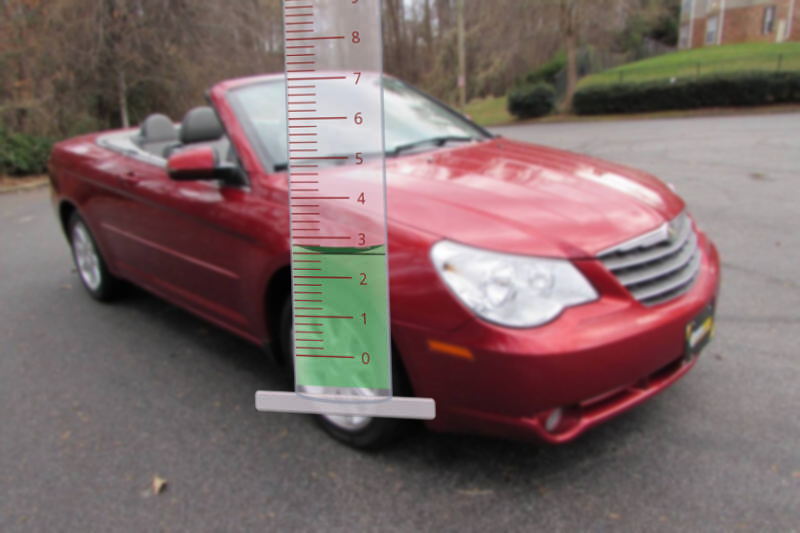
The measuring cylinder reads 2.6 mL
